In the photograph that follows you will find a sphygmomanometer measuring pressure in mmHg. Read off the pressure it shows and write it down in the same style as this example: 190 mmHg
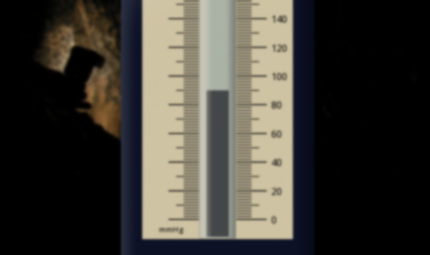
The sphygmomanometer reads 90 mmHg
